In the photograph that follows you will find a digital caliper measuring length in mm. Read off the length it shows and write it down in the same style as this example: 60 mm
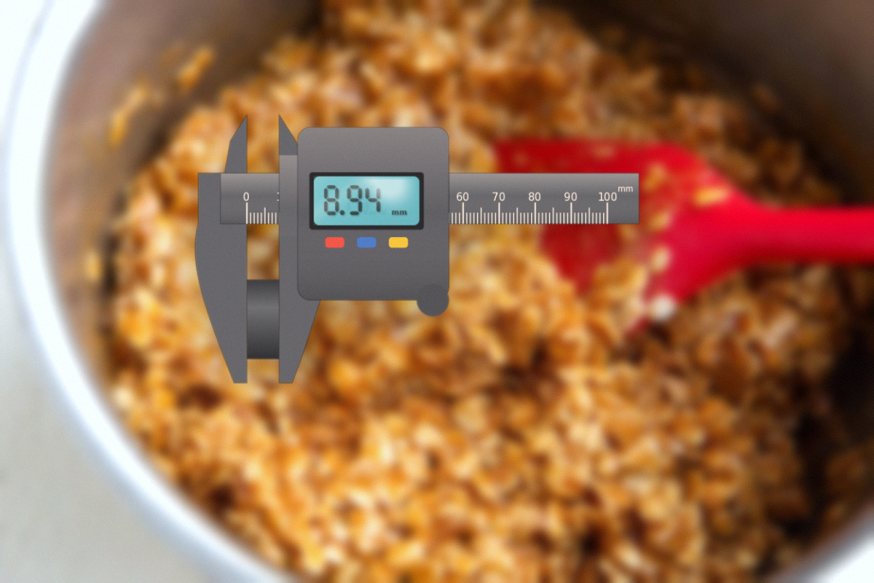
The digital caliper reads 8.94 mm
